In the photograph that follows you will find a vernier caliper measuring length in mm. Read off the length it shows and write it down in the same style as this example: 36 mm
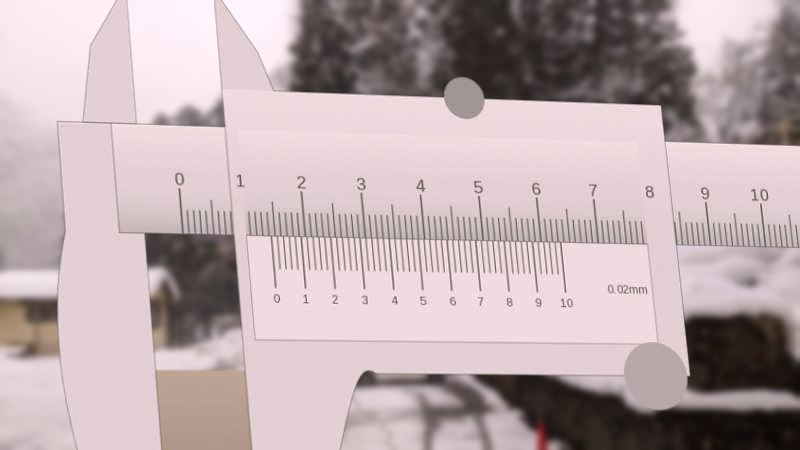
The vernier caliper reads 14.4 mm
